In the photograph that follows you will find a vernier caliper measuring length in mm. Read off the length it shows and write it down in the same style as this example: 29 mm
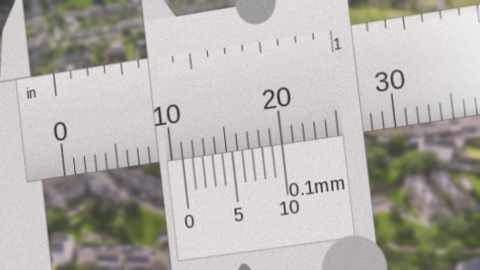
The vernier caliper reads 11.0 mm
